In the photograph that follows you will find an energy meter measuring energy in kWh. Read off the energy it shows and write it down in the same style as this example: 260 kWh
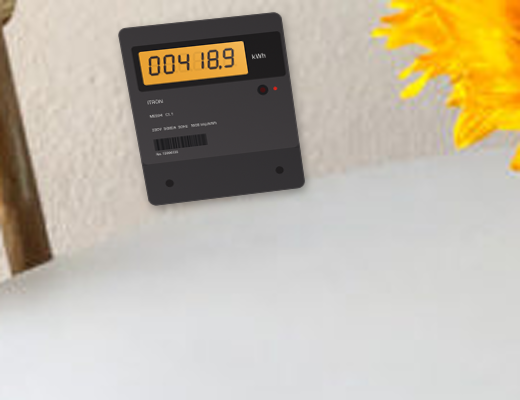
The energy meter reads 418.9 kWh
